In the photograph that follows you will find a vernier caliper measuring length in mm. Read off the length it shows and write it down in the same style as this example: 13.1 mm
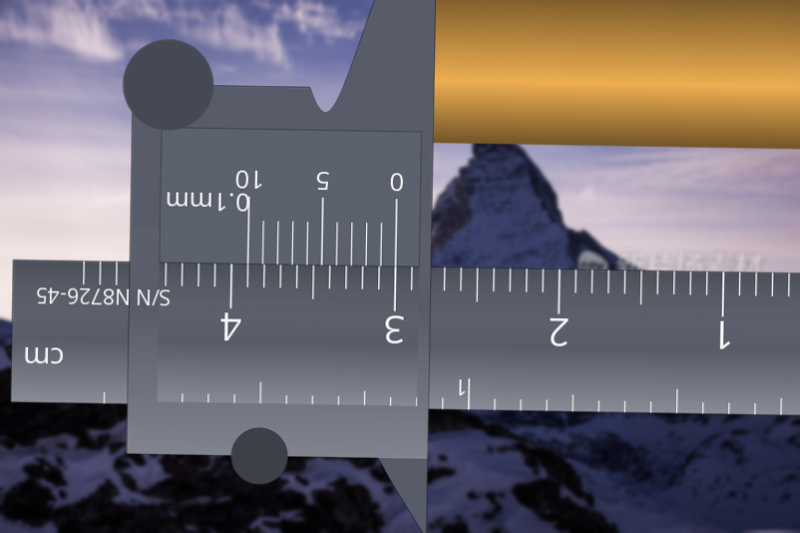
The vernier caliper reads 30.0 mm
